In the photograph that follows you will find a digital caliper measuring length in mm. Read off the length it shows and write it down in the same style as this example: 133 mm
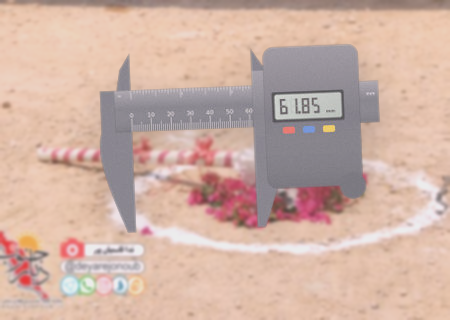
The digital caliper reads 61.85 mm
